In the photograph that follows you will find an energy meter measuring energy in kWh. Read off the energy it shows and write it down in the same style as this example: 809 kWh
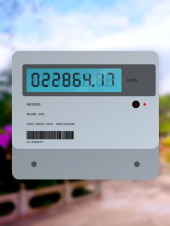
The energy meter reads 22864.17 kWh
